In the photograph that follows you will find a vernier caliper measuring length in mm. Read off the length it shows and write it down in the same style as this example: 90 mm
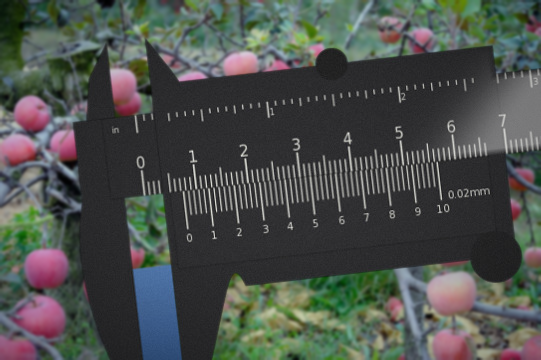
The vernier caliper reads 7.5 mm
